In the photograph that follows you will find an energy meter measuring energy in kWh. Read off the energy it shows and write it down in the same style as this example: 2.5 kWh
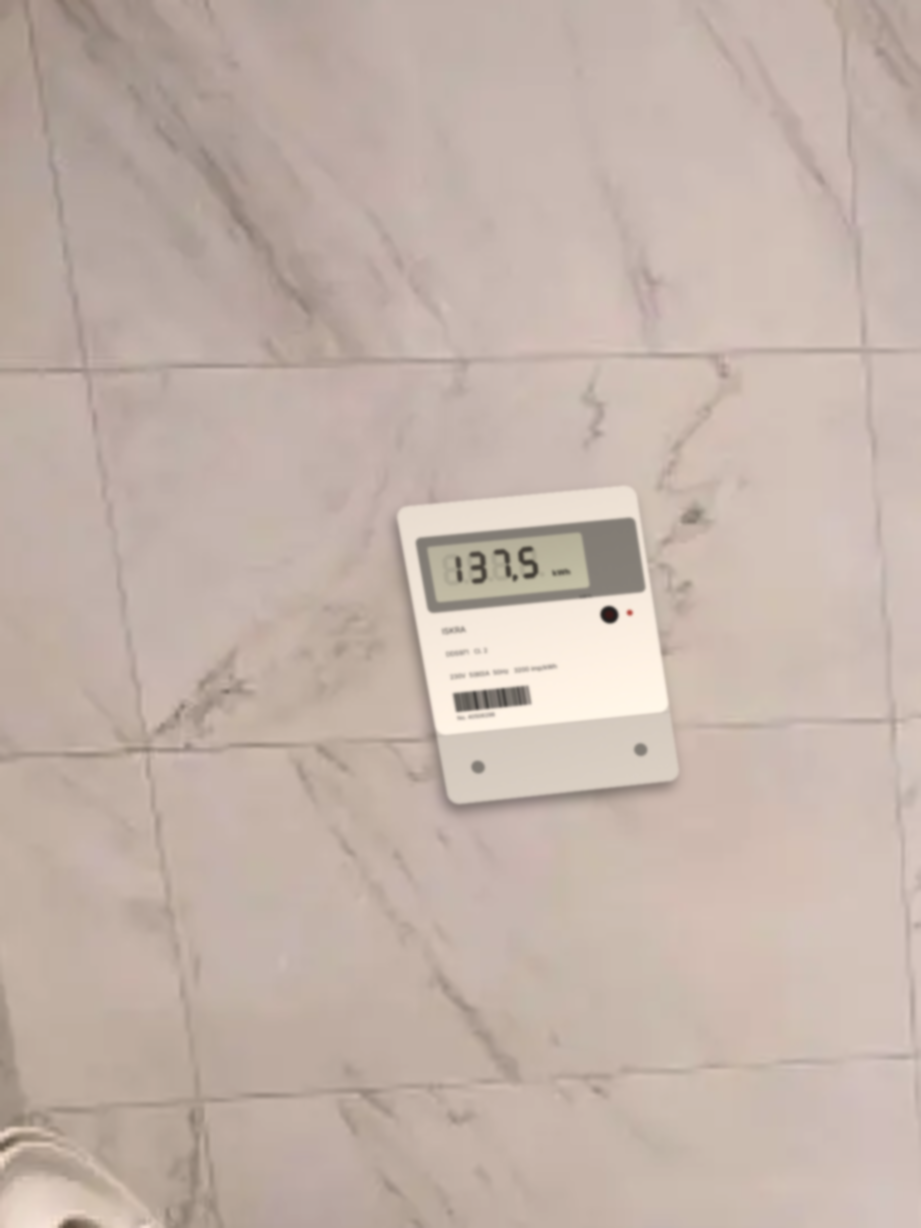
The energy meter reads 137.5 kWh
